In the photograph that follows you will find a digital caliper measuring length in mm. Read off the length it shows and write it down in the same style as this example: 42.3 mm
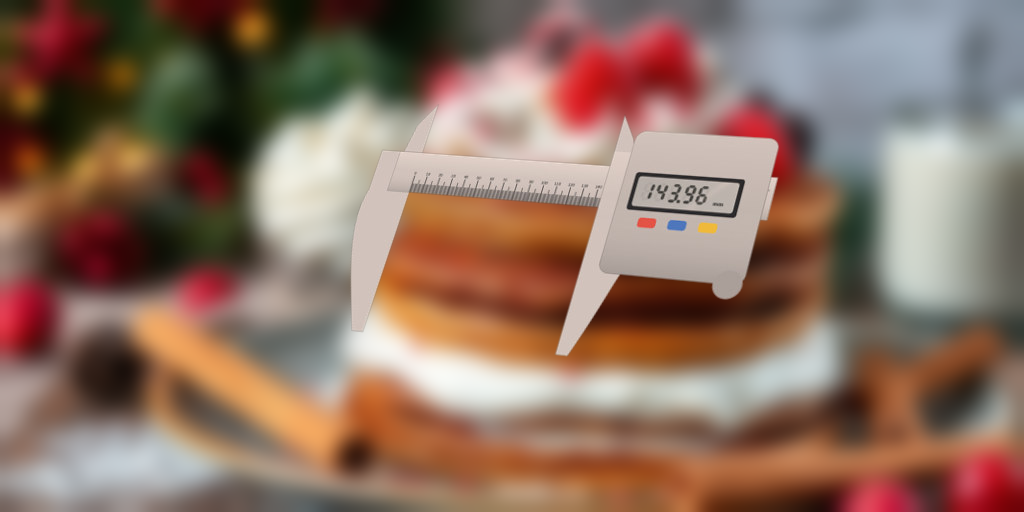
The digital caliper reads 143.96 mm
